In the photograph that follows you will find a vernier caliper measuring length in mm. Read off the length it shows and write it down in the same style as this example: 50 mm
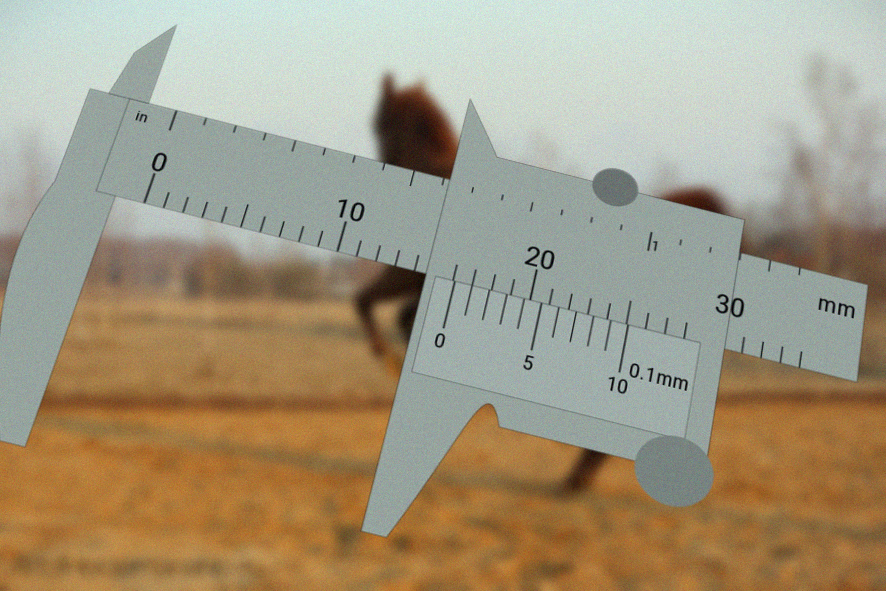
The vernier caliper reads 16.1 mm
